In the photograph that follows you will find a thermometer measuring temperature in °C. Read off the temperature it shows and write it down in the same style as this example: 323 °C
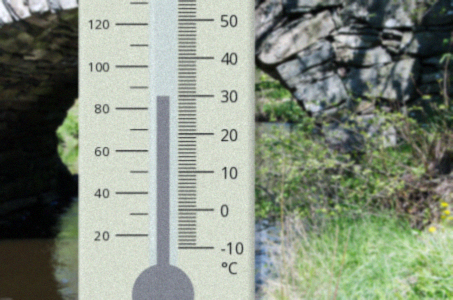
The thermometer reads 30 °C
